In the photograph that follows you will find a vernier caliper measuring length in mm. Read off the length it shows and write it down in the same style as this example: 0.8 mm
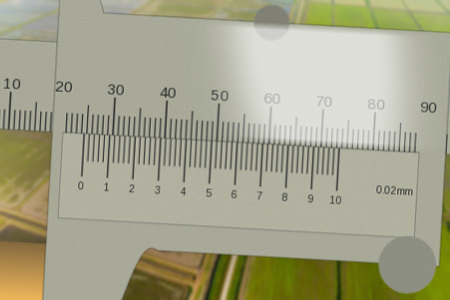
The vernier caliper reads 24.5 mm
